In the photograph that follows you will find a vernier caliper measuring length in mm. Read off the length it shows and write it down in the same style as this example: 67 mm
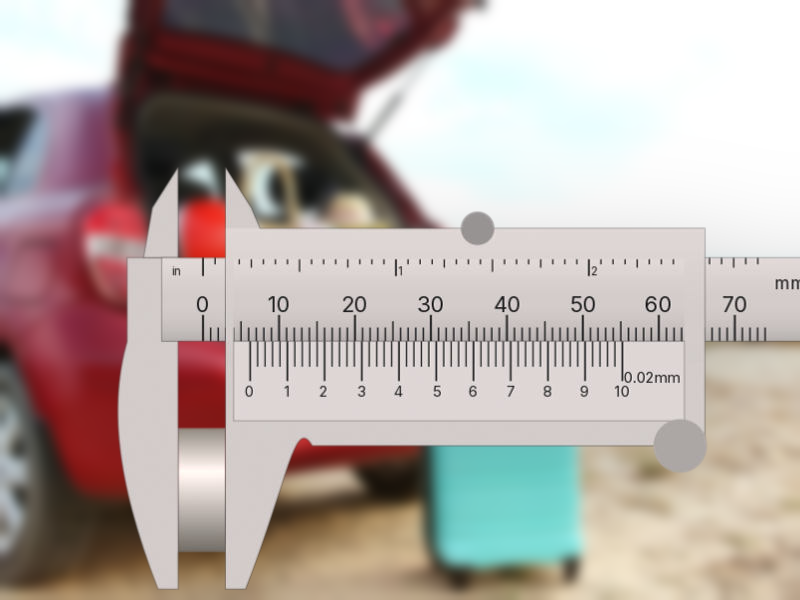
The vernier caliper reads 6.2 mm
